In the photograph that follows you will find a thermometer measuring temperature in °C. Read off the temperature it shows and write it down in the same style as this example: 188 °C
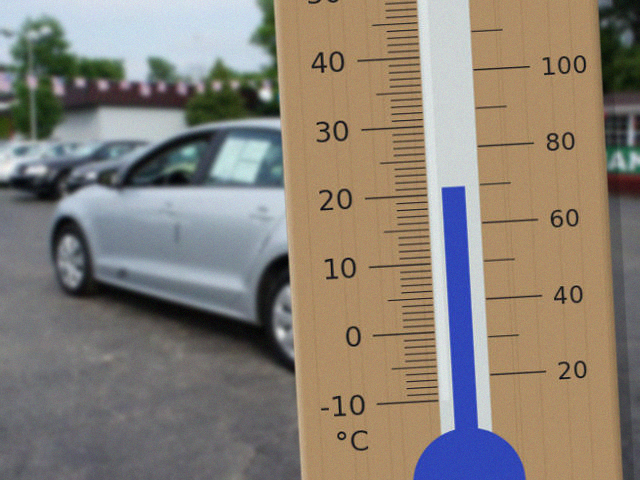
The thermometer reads 21 °C
